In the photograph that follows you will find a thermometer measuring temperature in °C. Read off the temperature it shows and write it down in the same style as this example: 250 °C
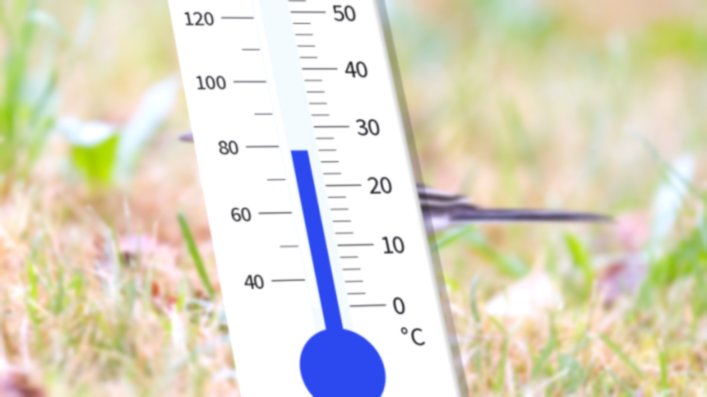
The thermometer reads 26 °C
